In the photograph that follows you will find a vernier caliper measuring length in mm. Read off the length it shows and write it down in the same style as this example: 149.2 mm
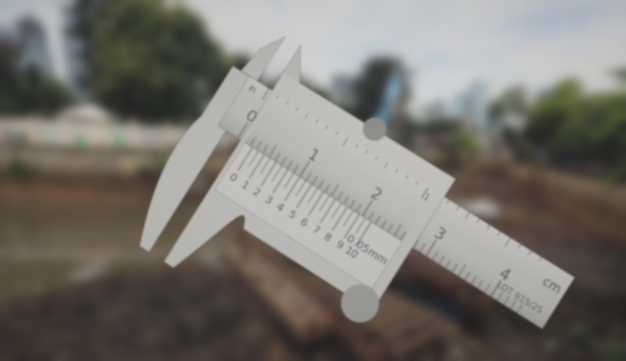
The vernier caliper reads 2.4 mm
